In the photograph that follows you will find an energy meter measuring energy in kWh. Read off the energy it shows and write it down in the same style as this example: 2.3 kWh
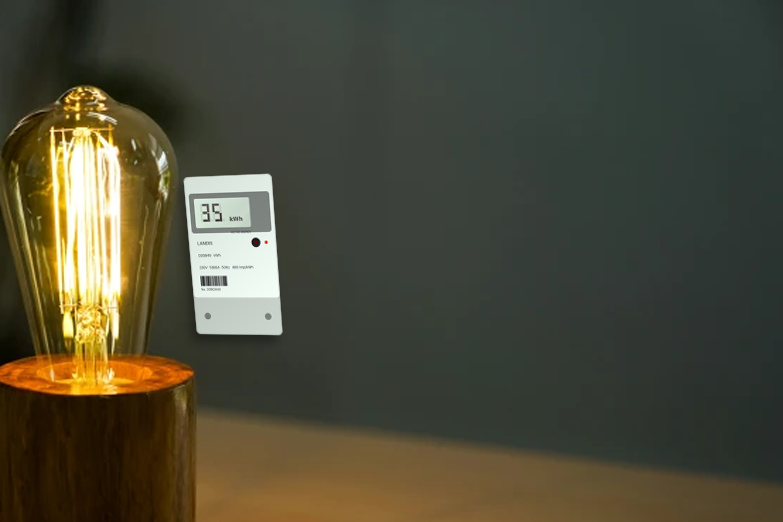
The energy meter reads 35 kWh
